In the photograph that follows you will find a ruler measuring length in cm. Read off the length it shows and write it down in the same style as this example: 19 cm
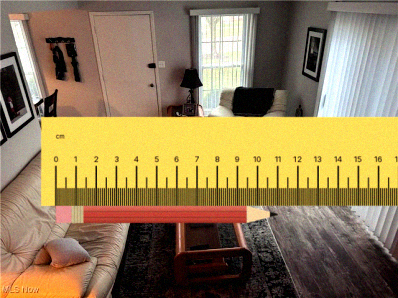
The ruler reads 11 cm
